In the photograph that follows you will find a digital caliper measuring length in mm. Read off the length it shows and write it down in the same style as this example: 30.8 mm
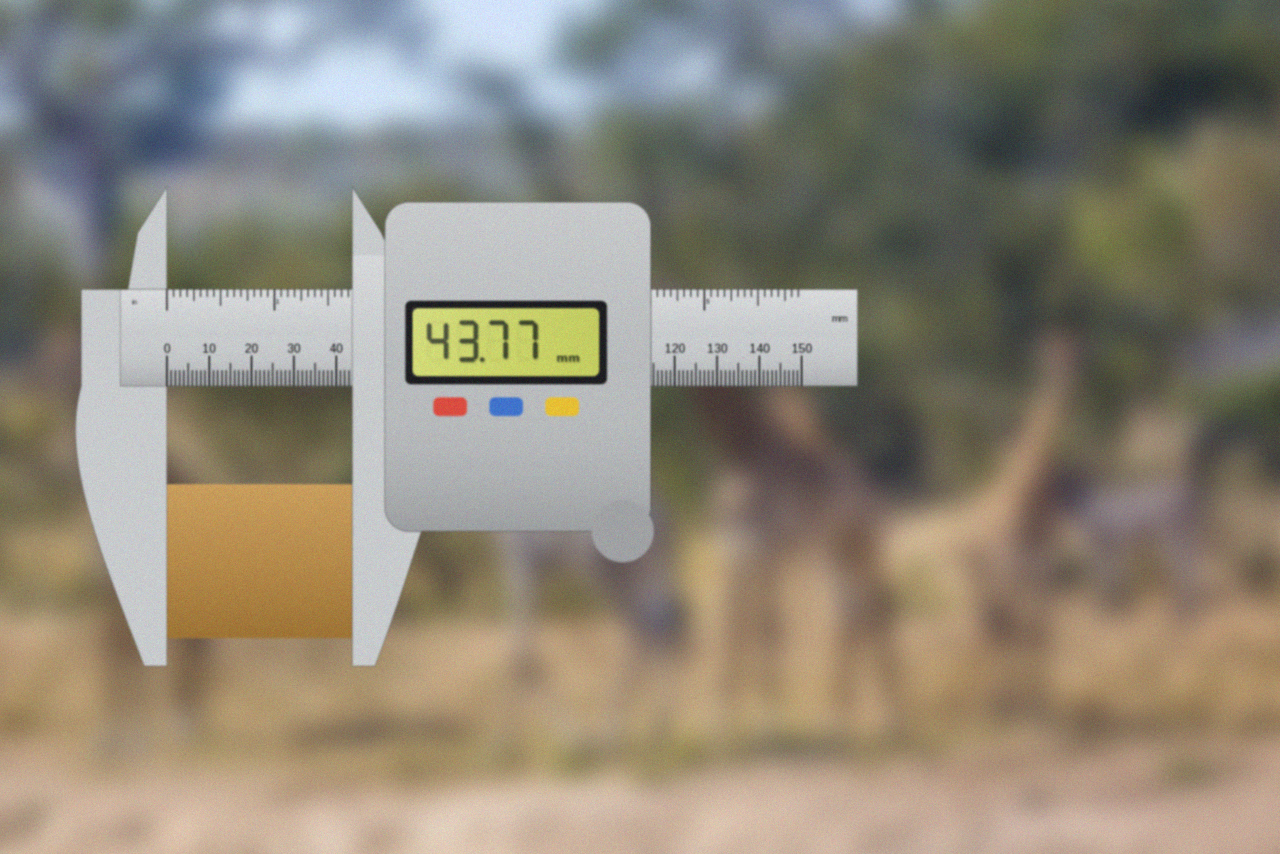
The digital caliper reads 43.77 mm
